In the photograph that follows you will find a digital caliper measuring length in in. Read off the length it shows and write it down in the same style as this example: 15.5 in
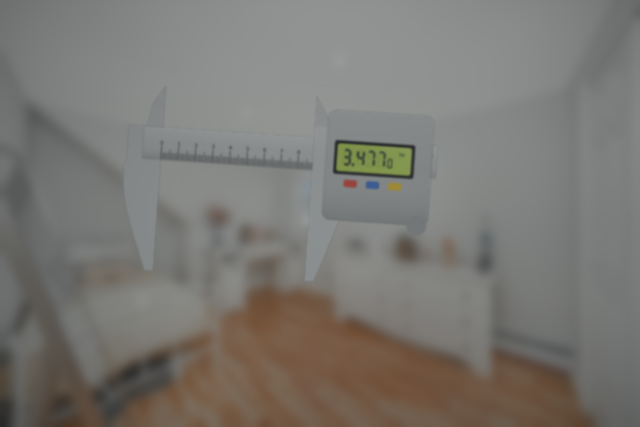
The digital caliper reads 3.4770 in
